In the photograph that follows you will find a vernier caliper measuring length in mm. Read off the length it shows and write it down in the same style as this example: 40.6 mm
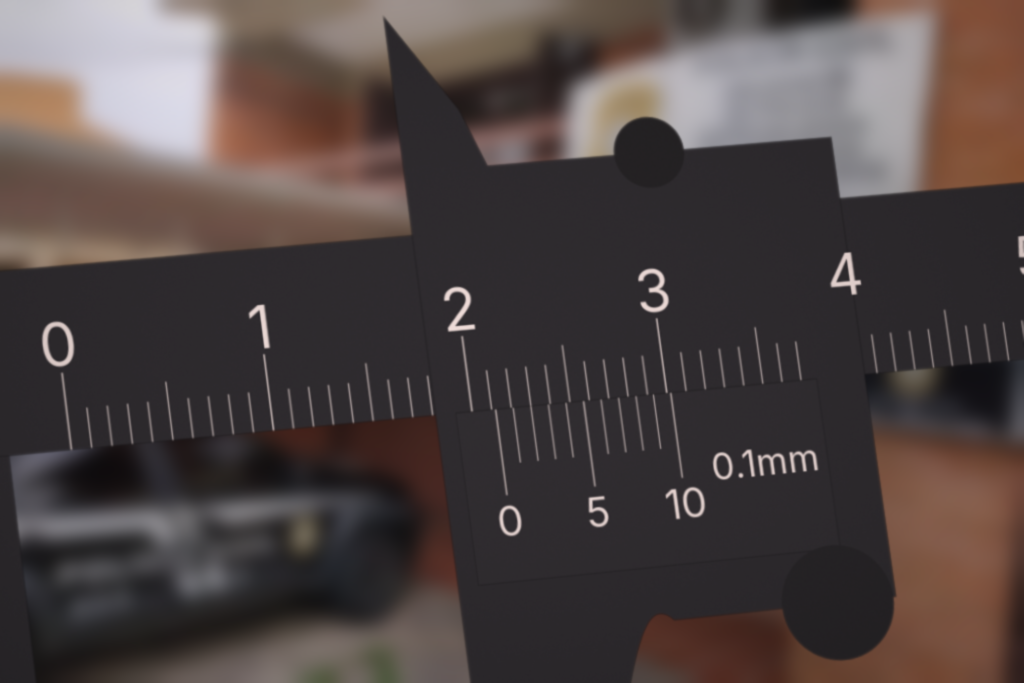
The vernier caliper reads 21.2 mm
